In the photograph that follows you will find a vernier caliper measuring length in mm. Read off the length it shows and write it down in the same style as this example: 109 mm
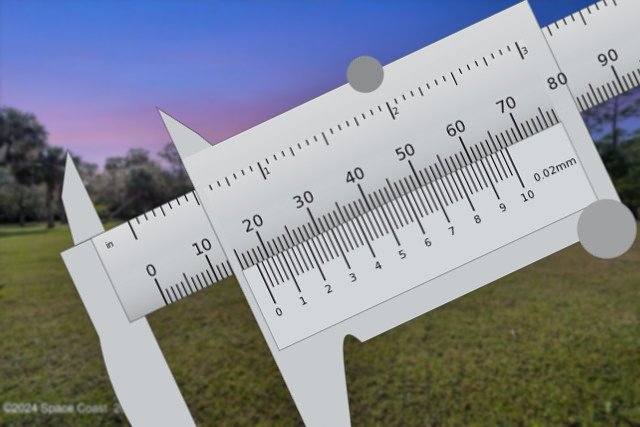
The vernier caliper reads 17.6 mm
